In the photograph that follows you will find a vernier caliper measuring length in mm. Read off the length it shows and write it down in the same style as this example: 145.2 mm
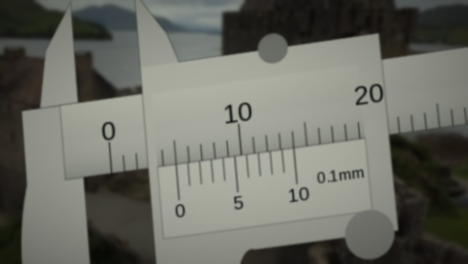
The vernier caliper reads 5.0 mm
